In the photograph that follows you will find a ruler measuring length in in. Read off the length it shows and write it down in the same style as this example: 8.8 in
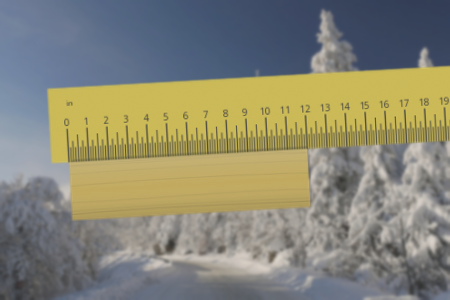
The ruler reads 12 in
